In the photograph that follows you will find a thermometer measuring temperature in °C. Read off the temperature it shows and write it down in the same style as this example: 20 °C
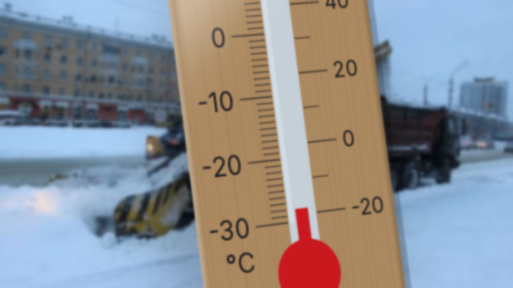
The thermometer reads -28 °C
